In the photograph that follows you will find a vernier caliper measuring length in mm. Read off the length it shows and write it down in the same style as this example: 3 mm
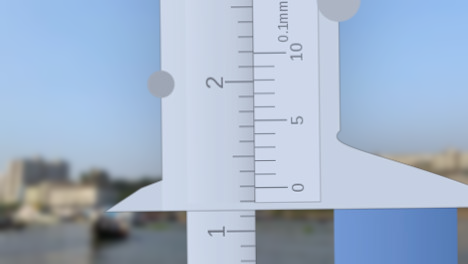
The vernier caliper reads 12.9 mm
